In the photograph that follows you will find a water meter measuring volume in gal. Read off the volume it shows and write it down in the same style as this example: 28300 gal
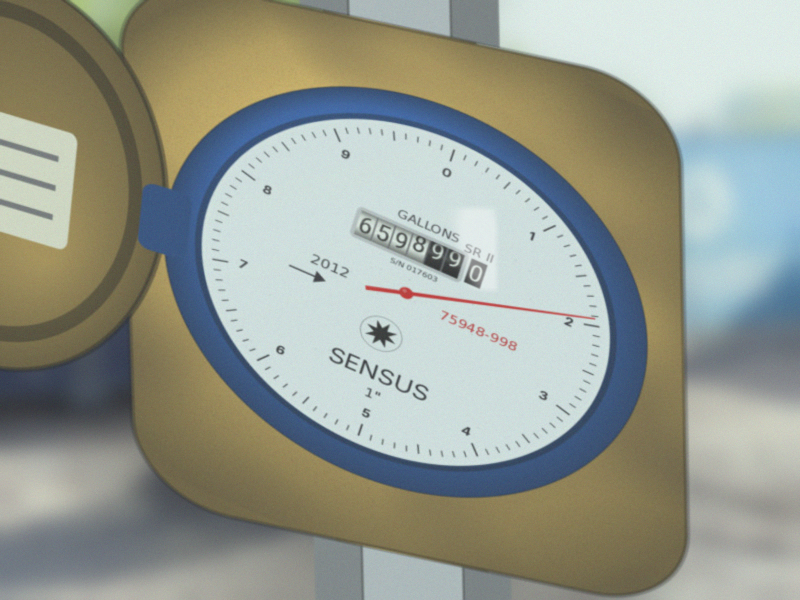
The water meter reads 6598991.9 gal
